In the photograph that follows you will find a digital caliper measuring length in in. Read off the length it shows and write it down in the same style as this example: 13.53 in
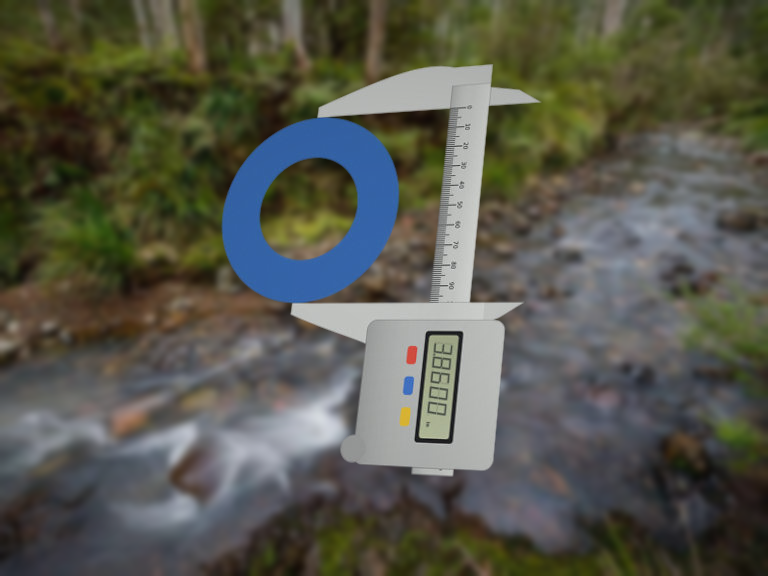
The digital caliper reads 3.8600 in
